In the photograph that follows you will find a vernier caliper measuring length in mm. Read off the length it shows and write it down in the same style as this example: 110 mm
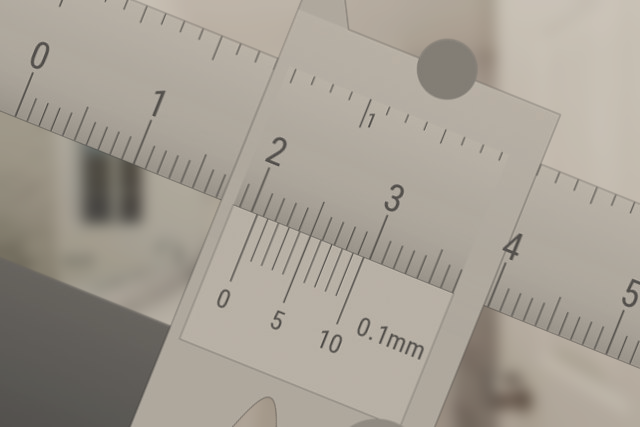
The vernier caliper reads 20.5 mm
